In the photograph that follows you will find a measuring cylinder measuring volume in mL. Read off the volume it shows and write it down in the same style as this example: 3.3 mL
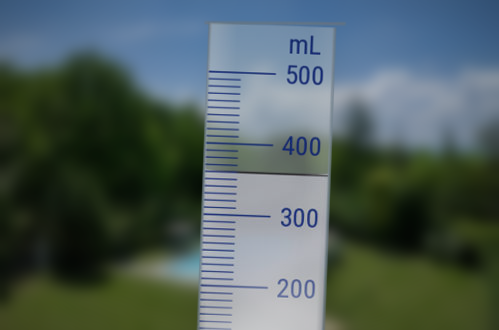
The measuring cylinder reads 360 mL
